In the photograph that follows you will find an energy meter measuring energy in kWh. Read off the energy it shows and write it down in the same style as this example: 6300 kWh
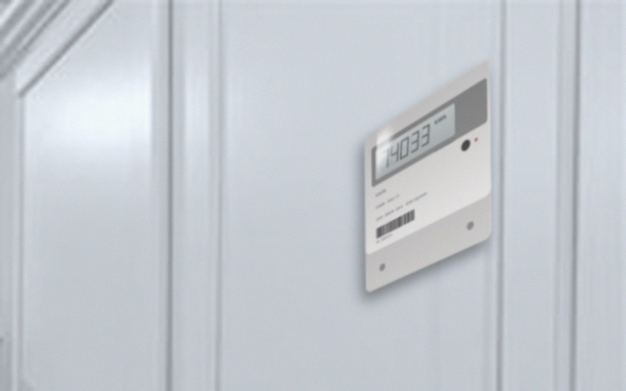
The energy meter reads 74033 kWh
